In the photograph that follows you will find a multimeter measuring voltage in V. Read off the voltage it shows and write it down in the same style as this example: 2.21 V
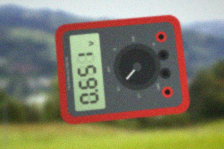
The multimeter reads 0.651 V
